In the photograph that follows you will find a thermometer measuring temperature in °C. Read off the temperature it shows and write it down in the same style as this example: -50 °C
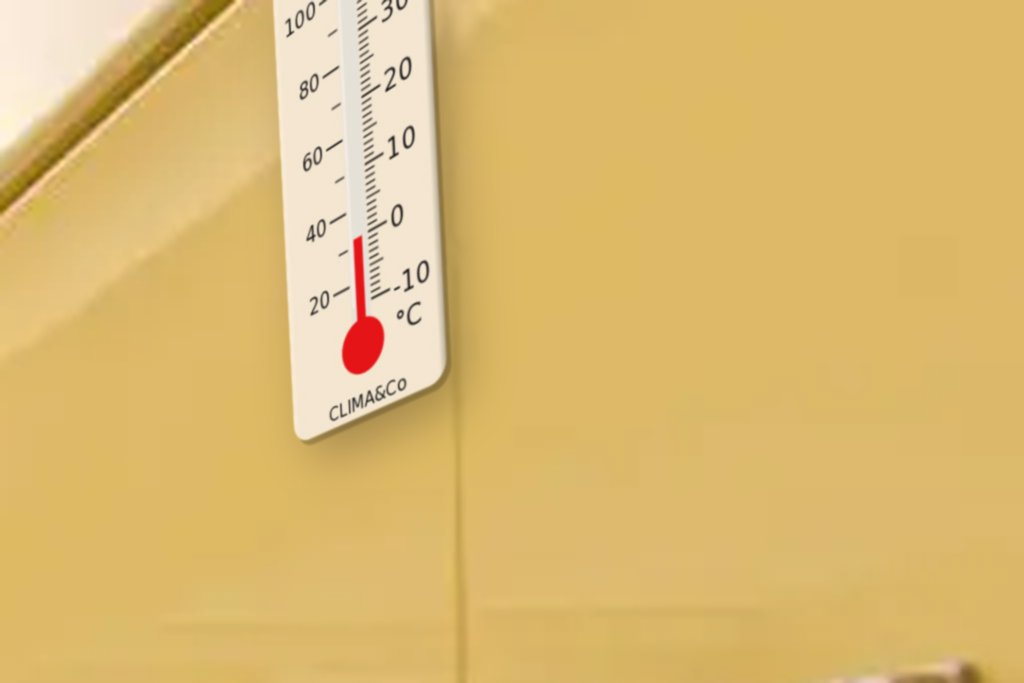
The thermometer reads 0 °C
